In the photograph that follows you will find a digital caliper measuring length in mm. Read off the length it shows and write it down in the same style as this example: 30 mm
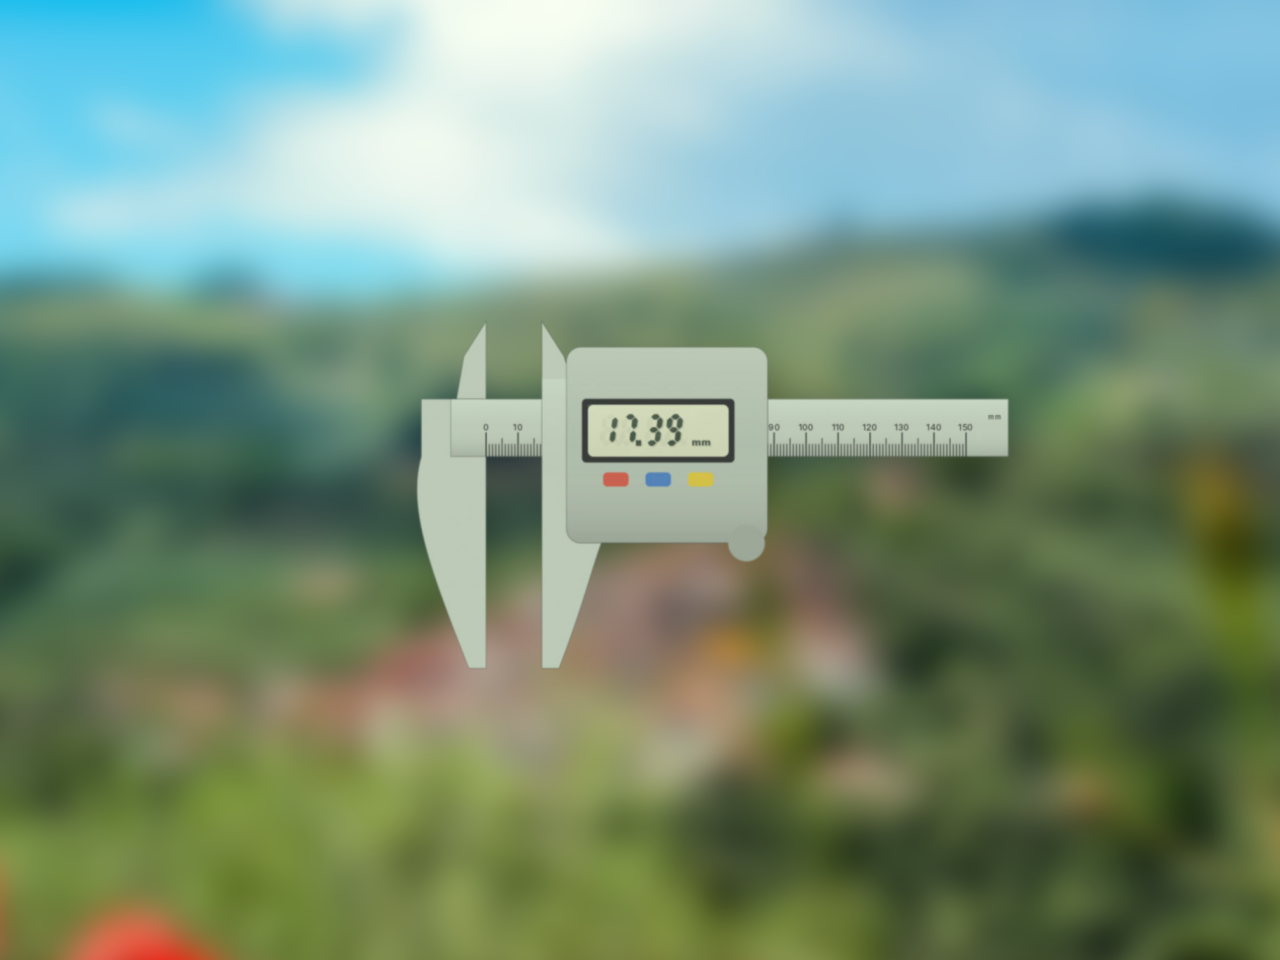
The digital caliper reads 17.39 mm
